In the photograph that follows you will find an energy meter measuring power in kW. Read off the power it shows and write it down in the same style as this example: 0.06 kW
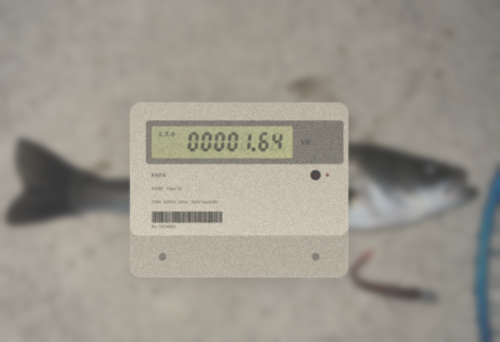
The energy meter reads 1.64 kW
